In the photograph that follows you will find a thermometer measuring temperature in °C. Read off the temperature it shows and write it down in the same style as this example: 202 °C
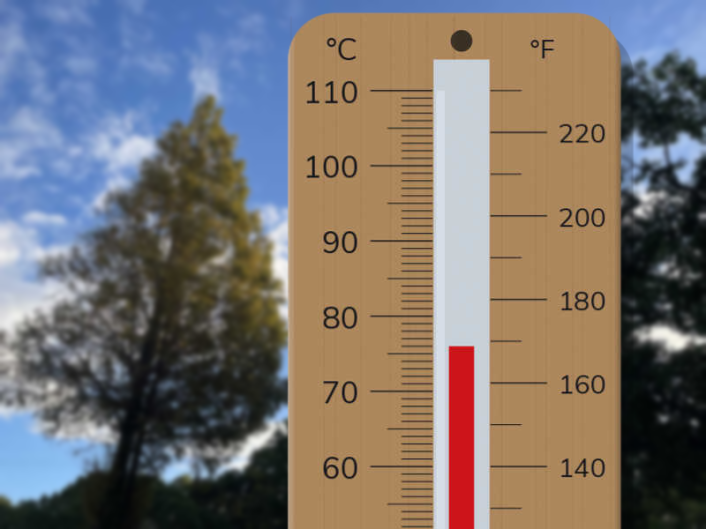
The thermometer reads 76 °C
